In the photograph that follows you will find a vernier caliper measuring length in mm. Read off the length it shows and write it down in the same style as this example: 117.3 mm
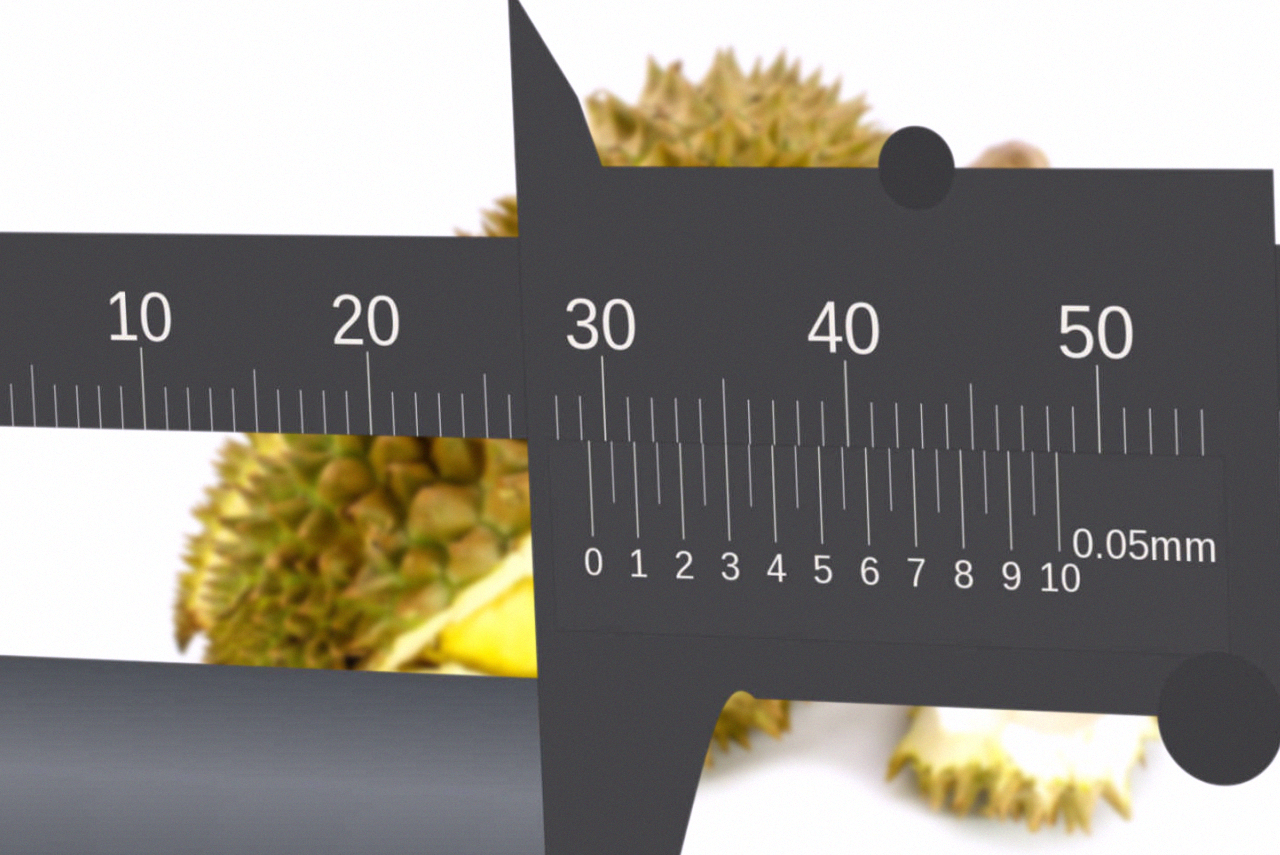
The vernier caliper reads 29.3 mm
